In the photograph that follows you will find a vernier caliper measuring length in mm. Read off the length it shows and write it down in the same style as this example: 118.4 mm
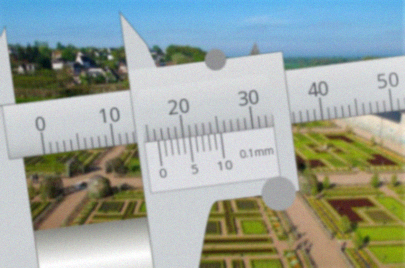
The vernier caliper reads 16.4 mm
